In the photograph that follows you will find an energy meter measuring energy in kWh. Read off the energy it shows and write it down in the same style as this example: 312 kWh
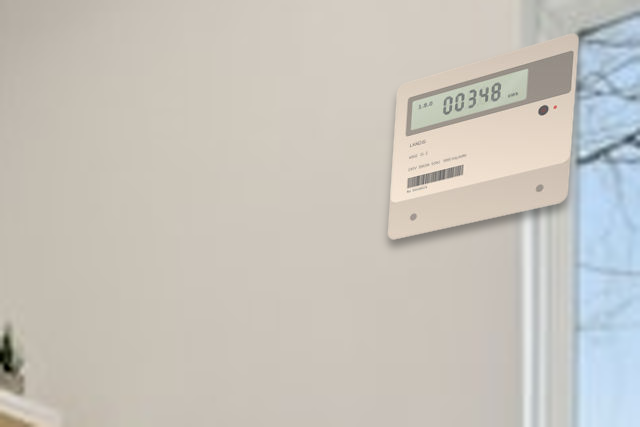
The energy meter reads 348 kWh
